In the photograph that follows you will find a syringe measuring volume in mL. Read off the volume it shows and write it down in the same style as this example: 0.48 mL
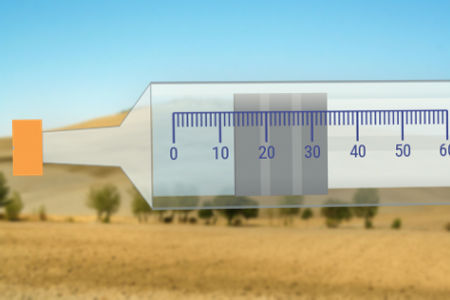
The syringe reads 13 mL
